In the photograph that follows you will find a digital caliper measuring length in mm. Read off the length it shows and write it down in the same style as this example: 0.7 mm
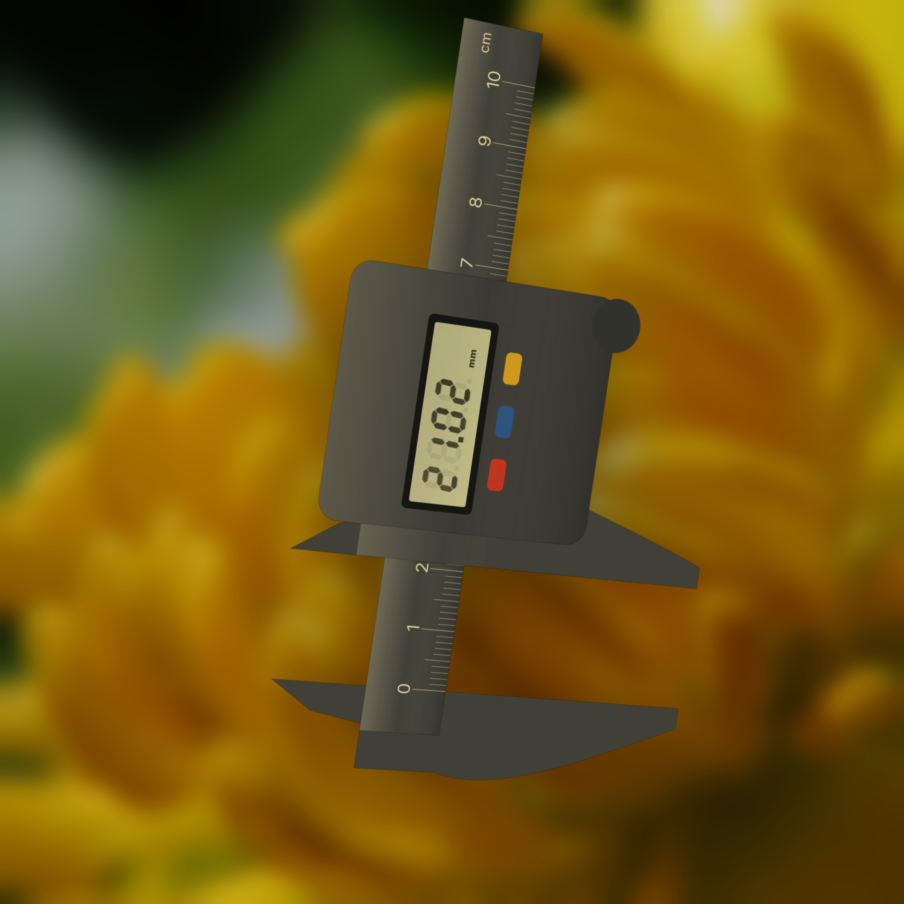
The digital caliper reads 21.02 mm
